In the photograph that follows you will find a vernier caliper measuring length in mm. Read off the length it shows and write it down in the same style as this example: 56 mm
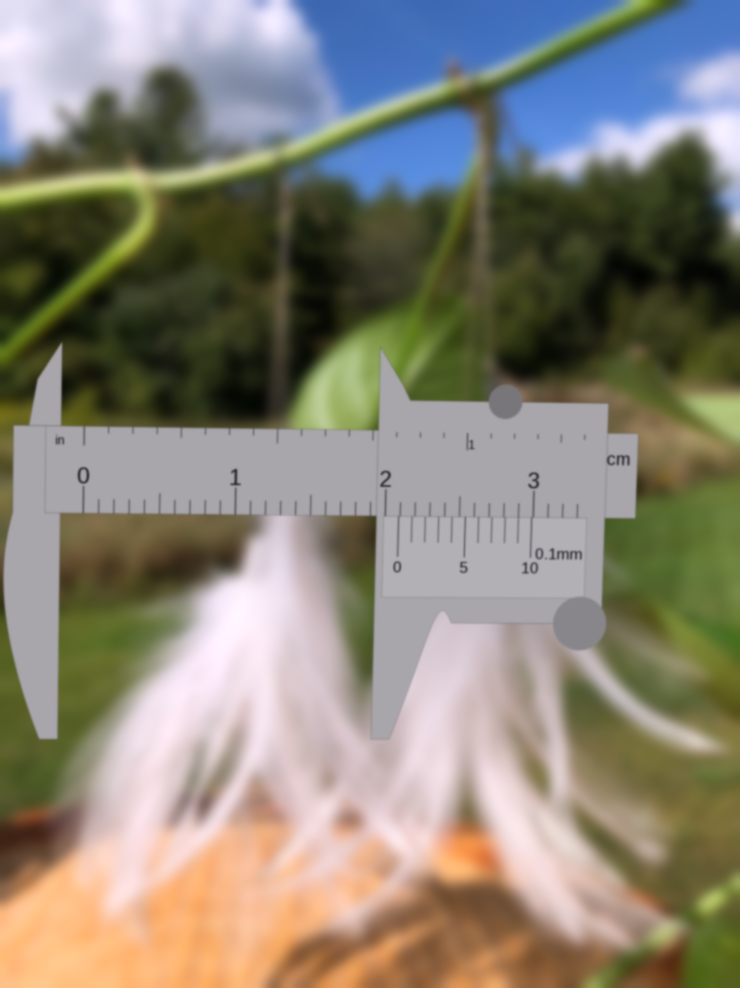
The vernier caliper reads 20.9 mm
